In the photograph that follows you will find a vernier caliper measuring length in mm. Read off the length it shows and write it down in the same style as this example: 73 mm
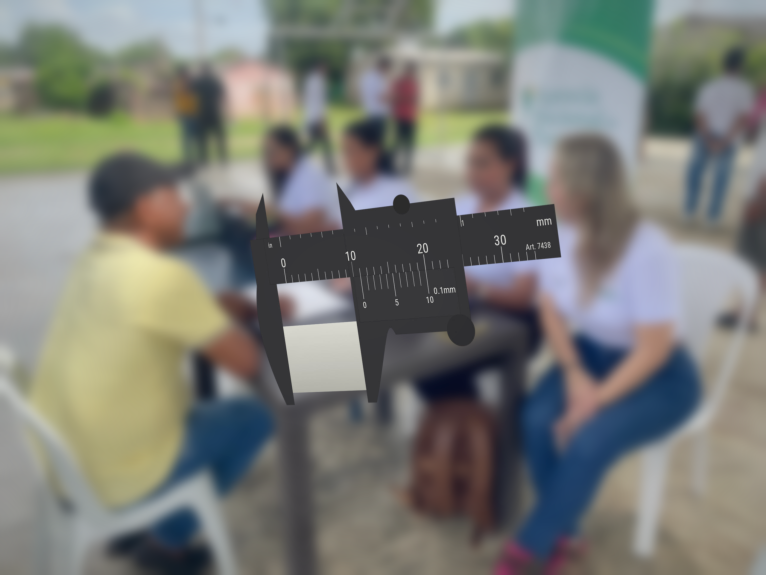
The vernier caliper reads 11.0 mm
